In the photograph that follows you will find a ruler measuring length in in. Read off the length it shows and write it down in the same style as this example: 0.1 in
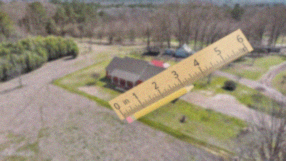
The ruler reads 3.5 in
